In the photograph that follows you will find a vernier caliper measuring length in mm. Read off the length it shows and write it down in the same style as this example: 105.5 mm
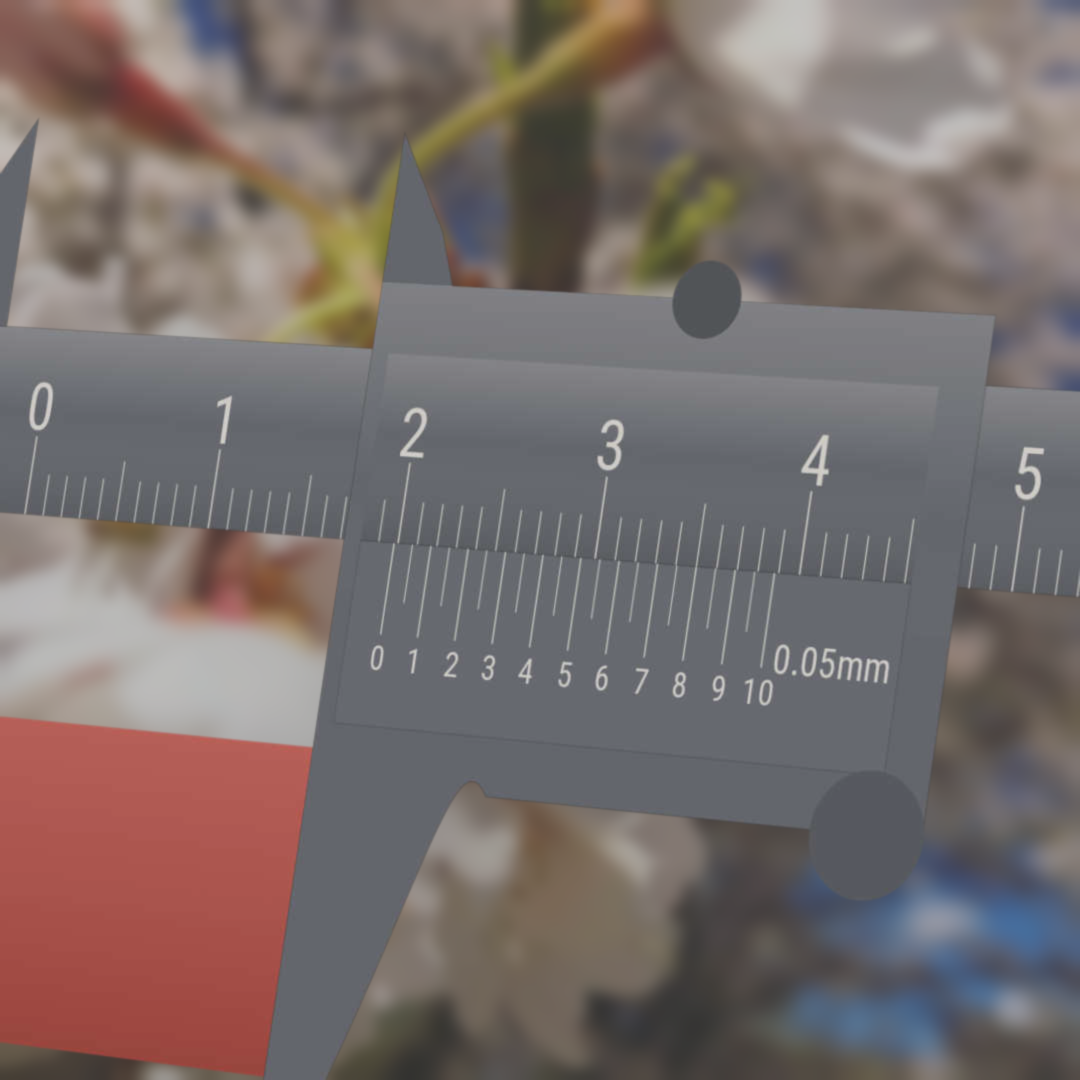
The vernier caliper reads 19.8 mm
